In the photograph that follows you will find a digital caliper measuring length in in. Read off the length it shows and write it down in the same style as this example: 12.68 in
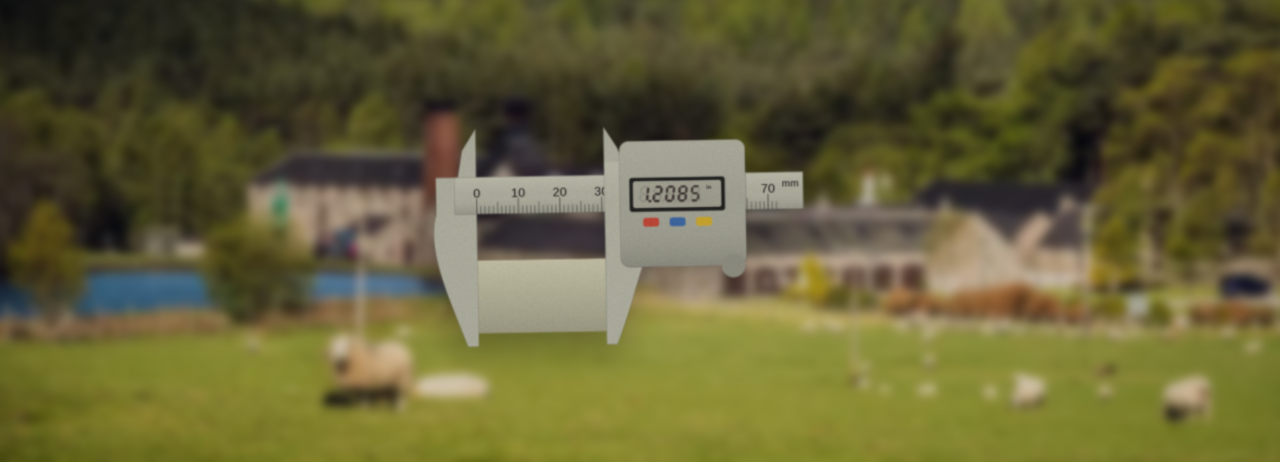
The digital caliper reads 1.2085 in
